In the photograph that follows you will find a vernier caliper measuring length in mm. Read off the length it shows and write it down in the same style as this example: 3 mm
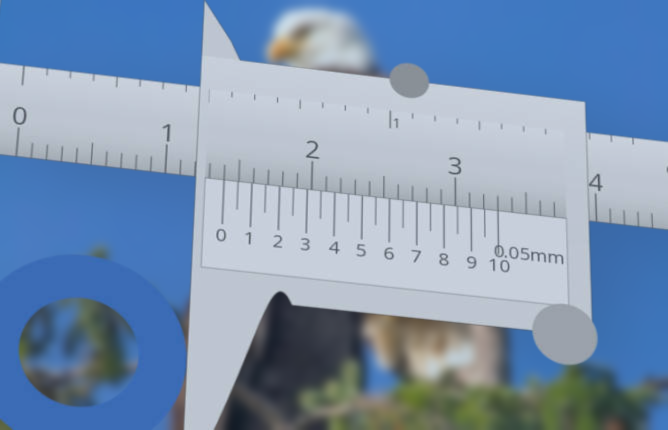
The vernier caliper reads 14.0 mm
